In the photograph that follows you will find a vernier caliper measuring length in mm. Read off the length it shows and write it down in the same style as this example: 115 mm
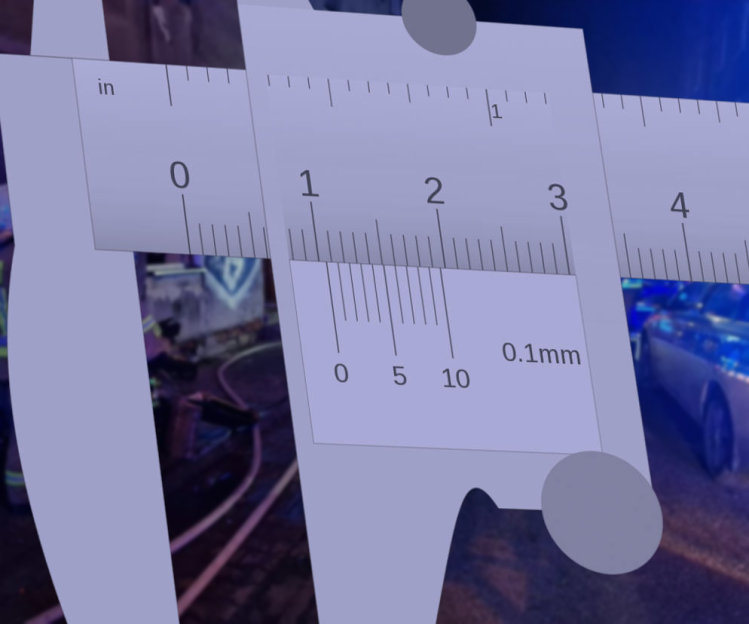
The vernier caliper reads 10.6 mm
